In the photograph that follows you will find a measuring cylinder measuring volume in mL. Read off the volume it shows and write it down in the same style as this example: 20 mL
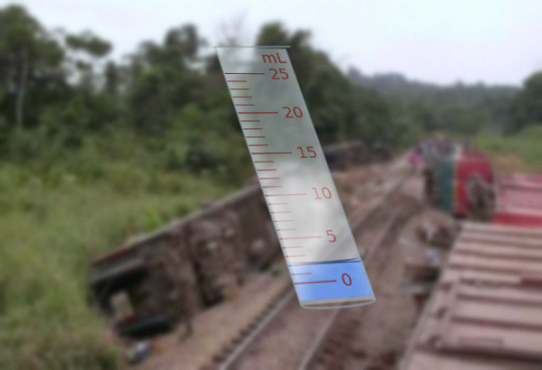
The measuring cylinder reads 2 mL
